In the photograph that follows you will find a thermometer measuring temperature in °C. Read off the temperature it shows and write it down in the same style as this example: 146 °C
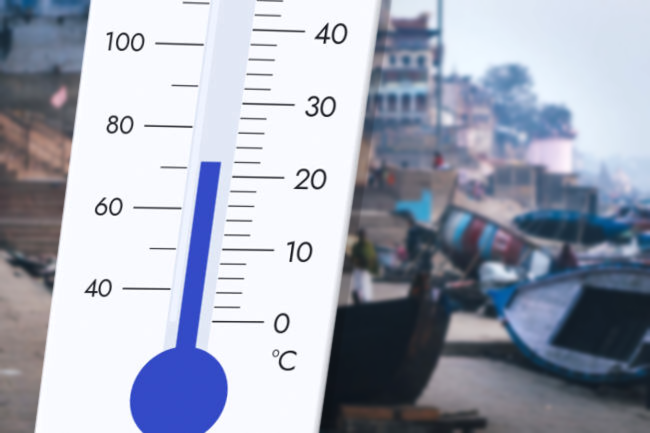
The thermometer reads 22 °C
